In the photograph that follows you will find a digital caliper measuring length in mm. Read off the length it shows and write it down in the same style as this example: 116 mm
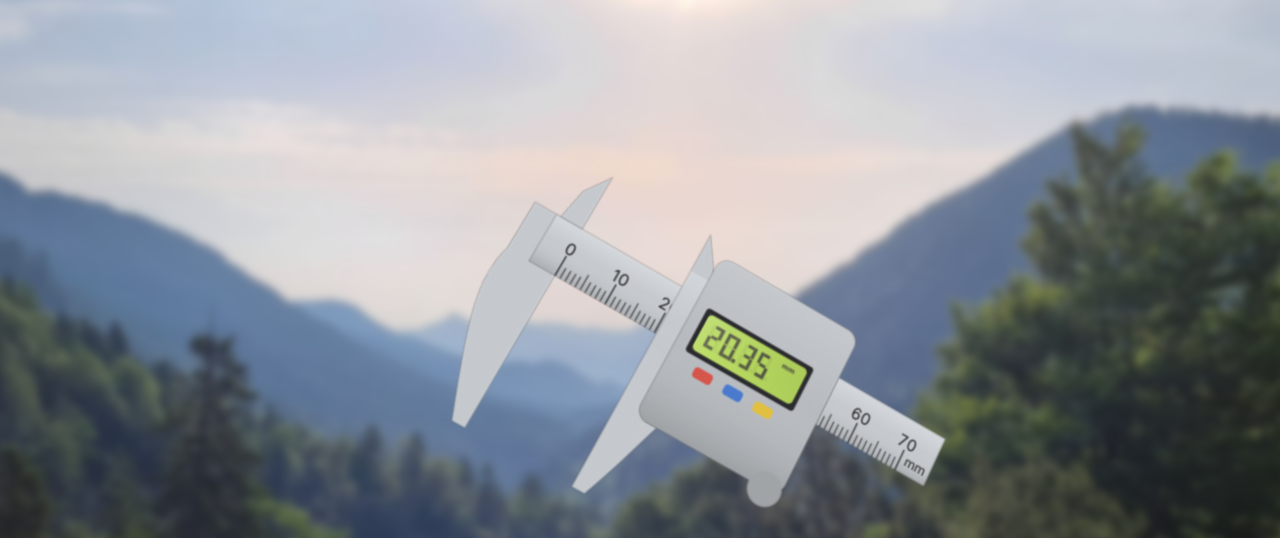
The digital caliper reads 20.35 mm
